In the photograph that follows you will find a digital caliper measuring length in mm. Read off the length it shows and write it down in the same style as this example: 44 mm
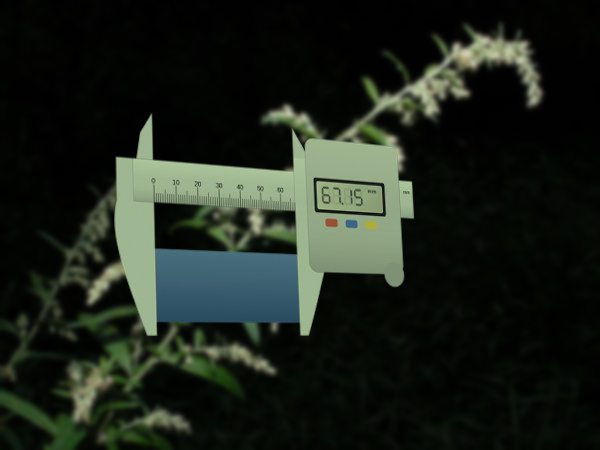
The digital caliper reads 67.15 mm
